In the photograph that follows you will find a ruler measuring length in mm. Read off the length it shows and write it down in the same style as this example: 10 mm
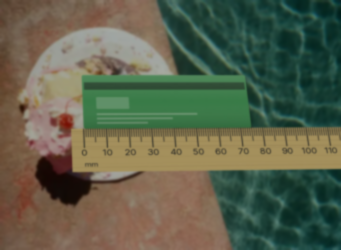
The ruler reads 75 mm
